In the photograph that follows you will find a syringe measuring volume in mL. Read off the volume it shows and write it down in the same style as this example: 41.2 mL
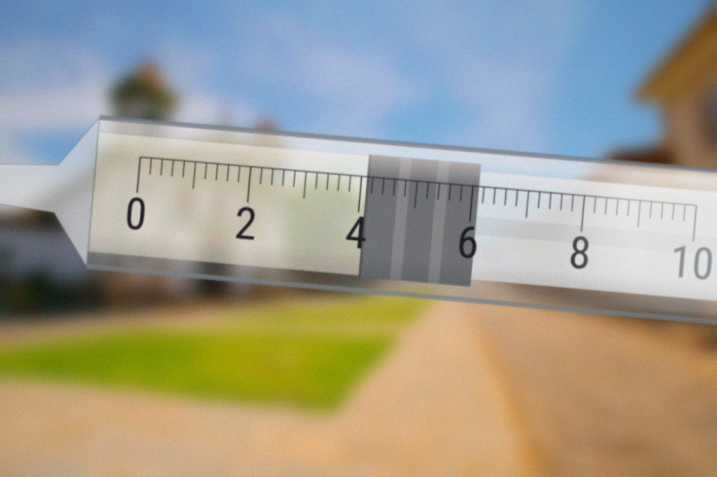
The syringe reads 4.1 mL
